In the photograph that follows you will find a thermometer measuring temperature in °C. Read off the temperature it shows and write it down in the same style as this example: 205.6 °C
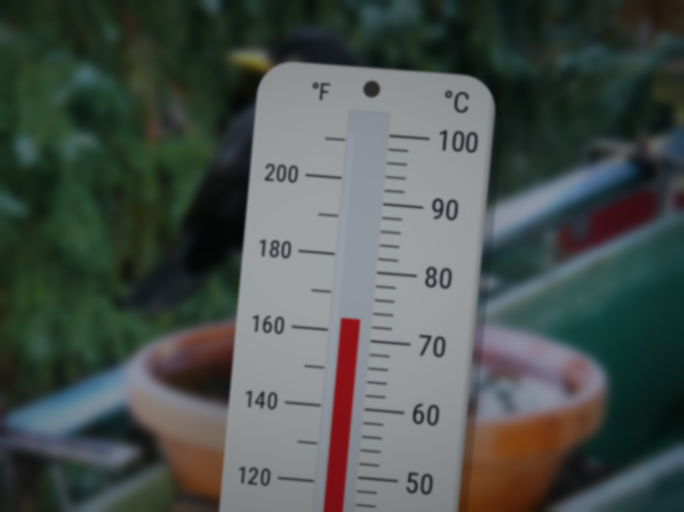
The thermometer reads 73 °C
